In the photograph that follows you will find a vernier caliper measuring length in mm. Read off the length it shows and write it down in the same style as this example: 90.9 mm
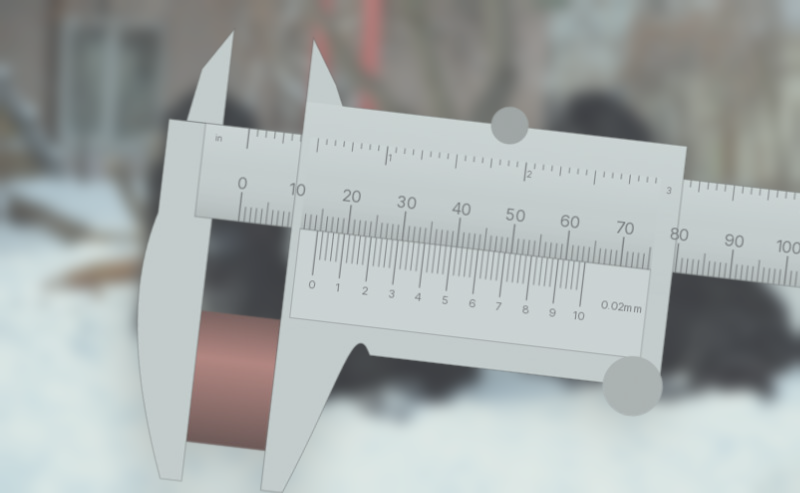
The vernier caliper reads 14.5 mm
